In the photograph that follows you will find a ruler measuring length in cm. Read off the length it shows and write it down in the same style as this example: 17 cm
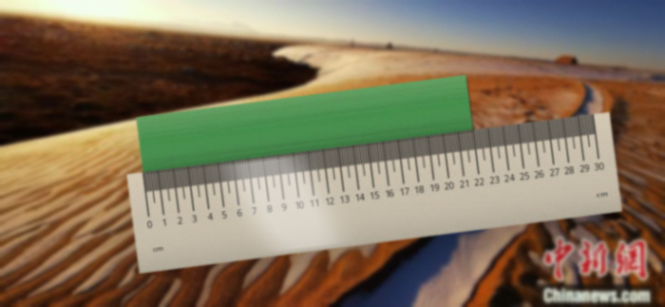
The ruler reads 22 cm
